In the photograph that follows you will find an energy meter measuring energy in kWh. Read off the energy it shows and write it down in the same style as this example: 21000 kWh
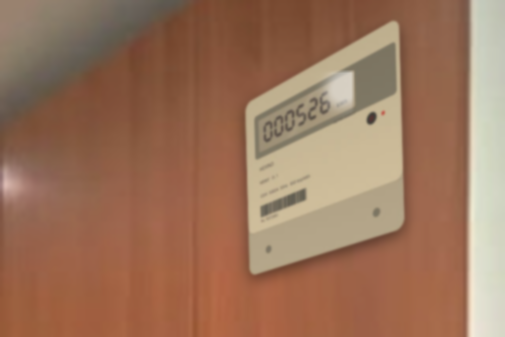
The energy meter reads 526 kWh
